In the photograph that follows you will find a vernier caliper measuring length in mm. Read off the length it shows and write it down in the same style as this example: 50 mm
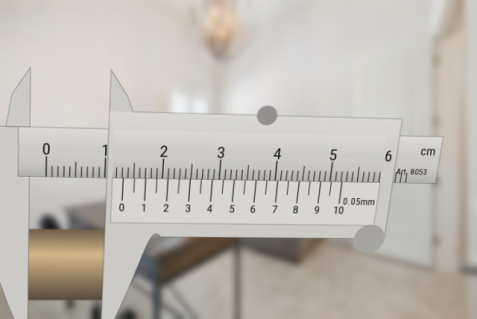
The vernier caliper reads 13.2 mm
